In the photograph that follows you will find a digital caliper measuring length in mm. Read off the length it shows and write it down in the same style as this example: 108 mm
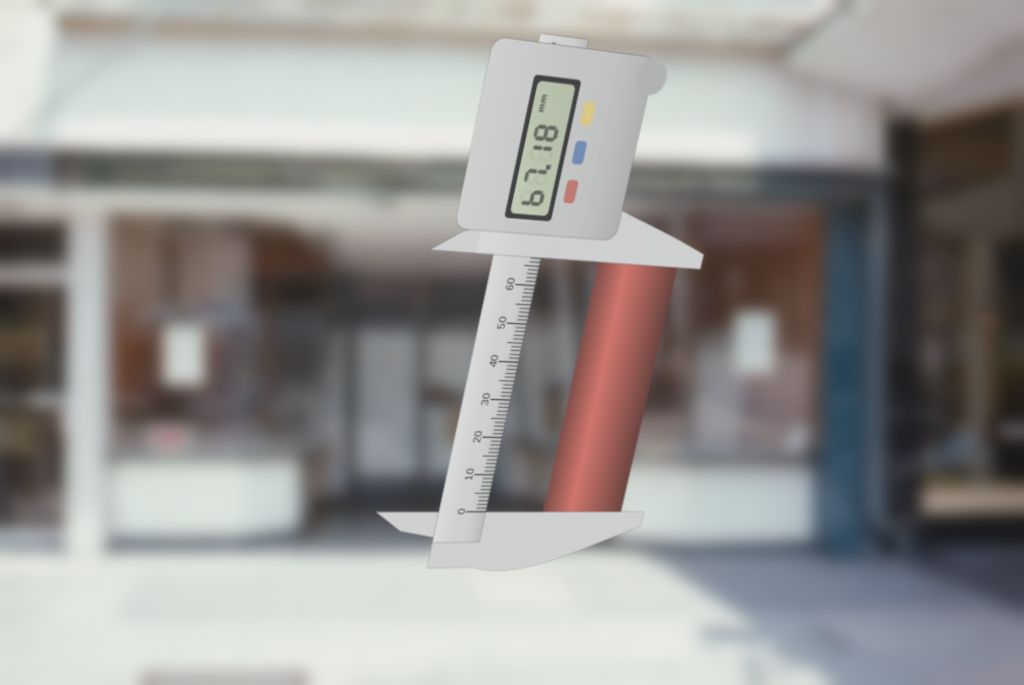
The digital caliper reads 67.18 mm
